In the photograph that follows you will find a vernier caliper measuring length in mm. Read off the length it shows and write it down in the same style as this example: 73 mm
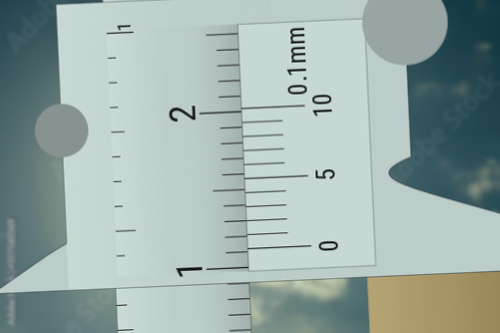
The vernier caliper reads 11.2 mm
